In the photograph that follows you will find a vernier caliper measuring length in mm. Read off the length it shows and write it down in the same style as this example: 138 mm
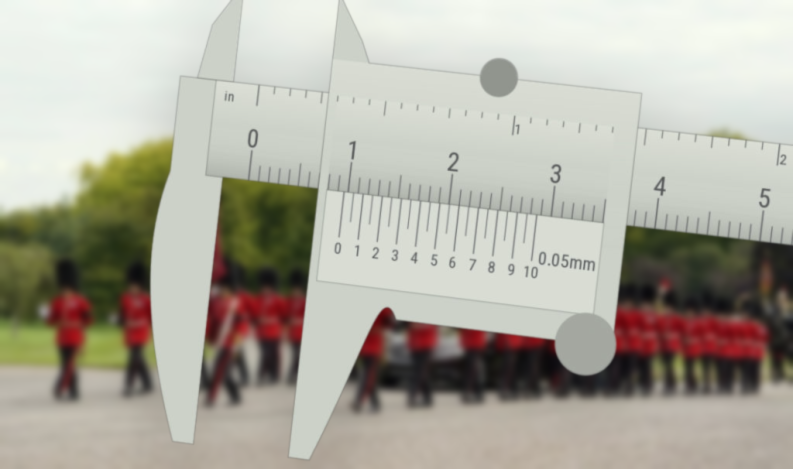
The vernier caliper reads 9.6 mm
